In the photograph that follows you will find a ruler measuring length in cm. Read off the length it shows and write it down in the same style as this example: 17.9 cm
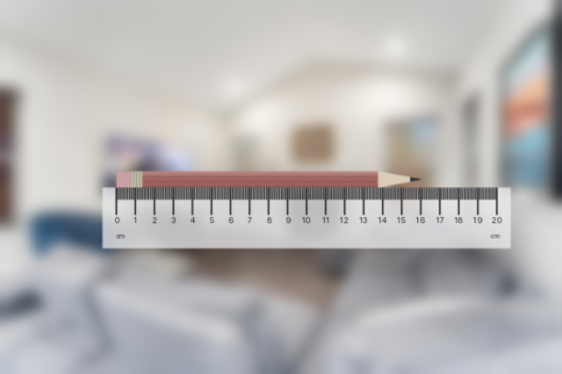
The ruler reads 16 cm
